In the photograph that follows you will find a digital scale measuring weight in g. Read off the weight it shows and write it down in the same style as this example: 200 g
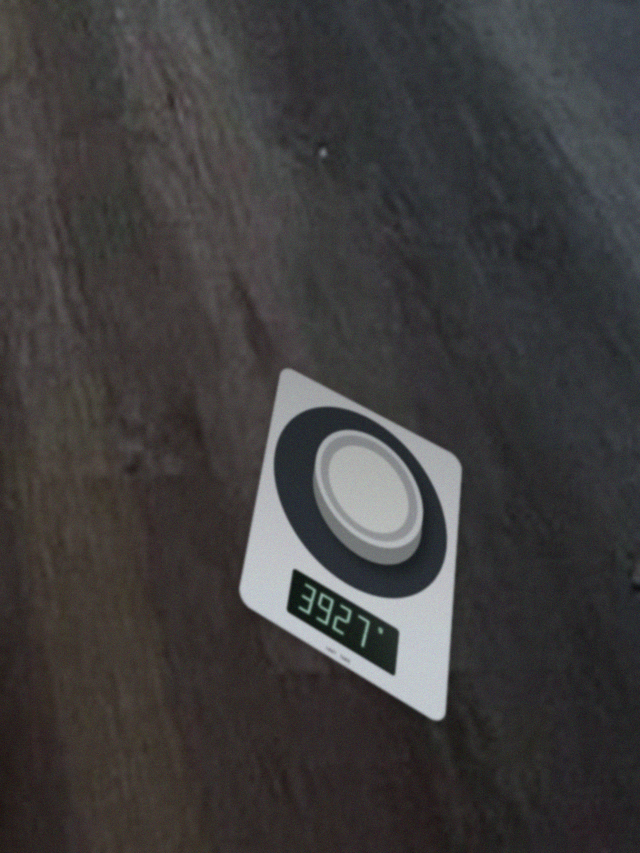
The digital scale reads 3927 g
